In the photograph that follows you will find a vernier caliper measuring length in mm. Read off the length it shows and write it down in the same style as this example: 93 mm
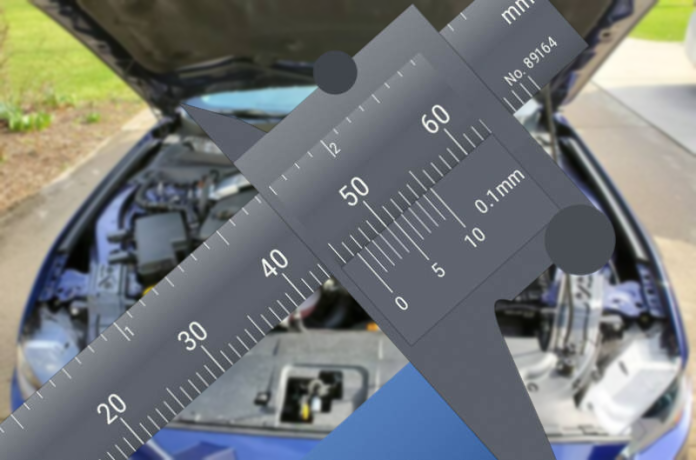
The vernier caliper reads 46.4 mm
